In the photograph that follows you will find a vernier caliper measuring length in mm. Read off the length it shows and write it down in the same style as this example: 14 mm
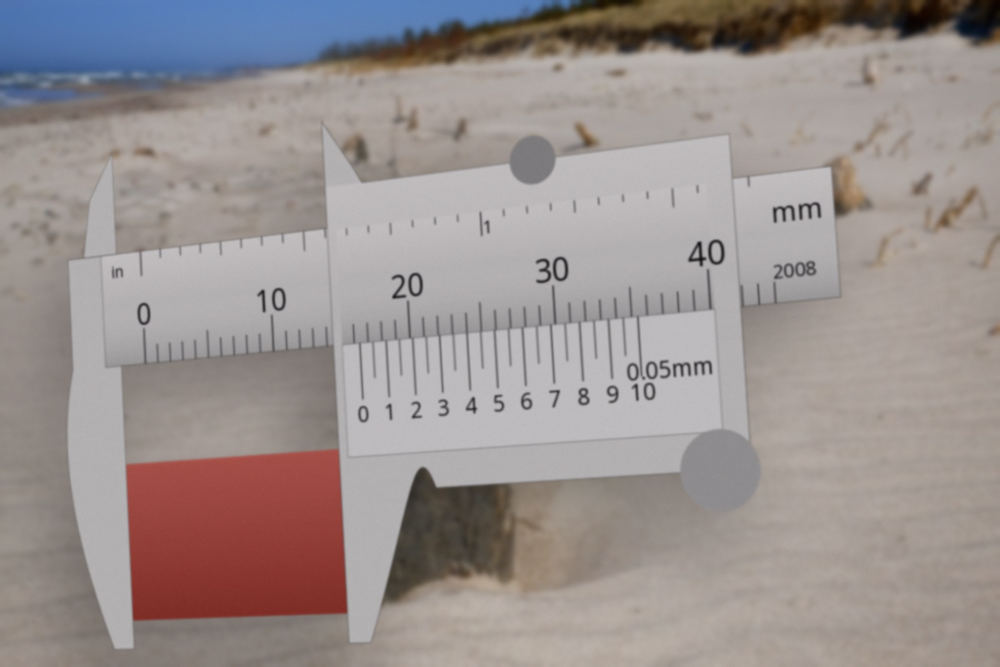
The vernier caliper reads 16.4 mm
